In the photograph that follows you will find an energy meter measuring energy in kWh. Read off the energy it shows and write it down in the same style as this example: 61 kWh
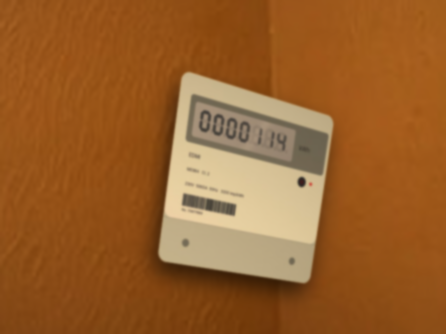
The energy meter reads 114 kWh
